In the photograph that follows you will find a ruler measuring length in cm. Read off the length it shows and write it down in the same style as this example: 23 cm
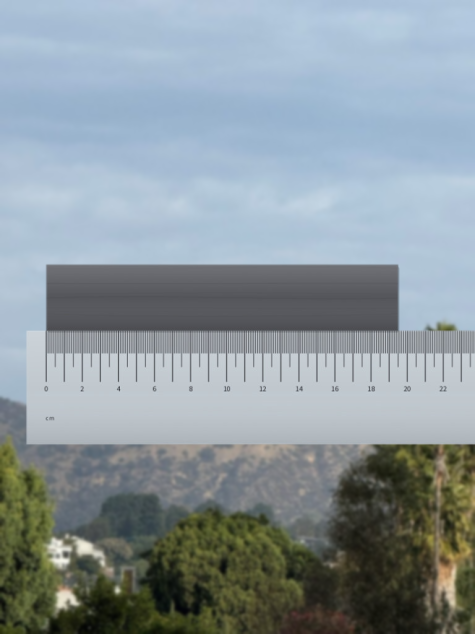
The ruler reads 19.5 cm
